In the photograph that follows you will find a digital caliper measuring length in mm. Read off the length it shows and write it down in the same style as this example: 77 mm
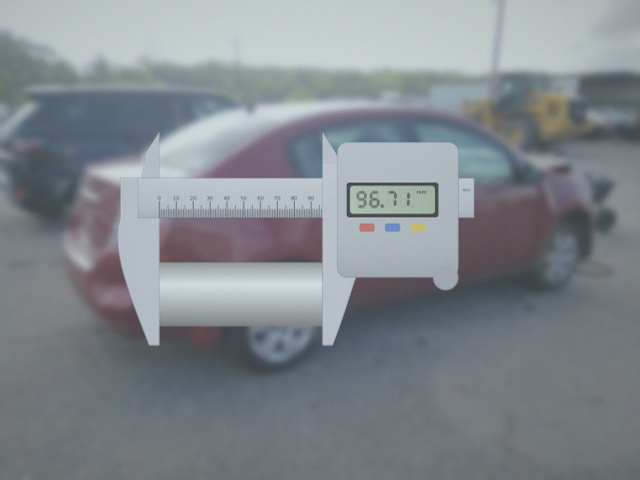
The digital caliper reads 96.71 mm
